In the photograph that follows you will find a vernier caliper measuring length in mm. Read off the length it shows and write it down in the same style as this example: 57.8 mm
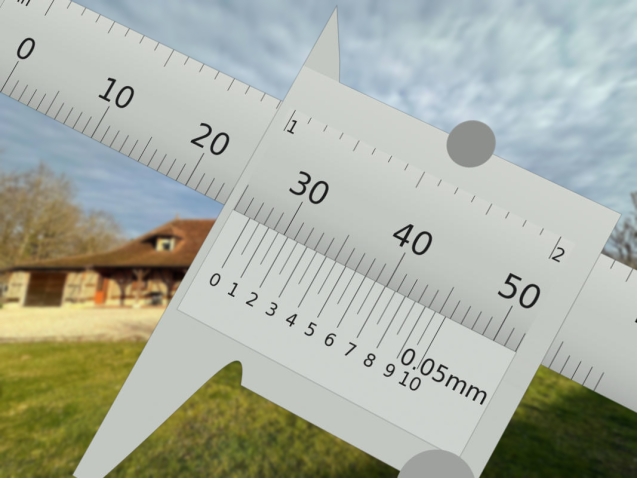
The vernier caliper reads 26.6 mm
